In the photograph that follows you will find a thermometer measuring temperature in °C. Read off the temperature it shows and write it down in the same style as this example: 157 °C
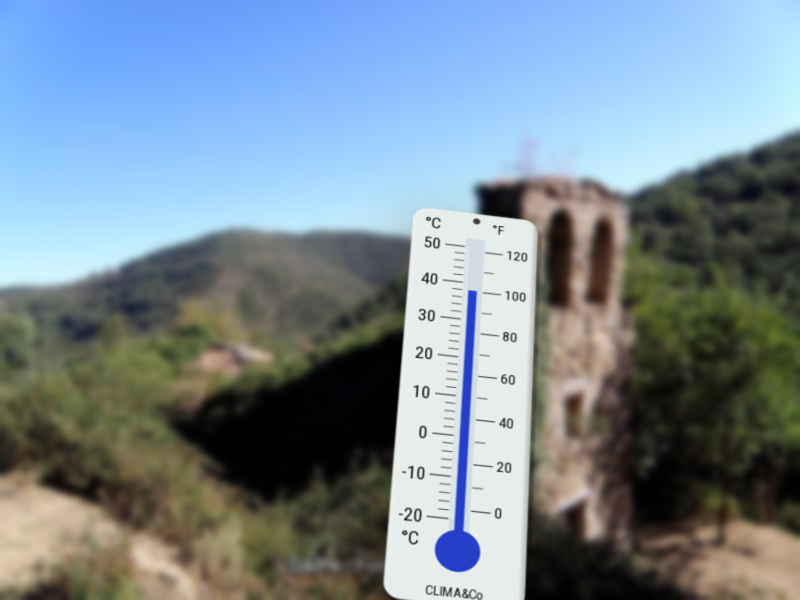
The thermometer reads 38 °C
